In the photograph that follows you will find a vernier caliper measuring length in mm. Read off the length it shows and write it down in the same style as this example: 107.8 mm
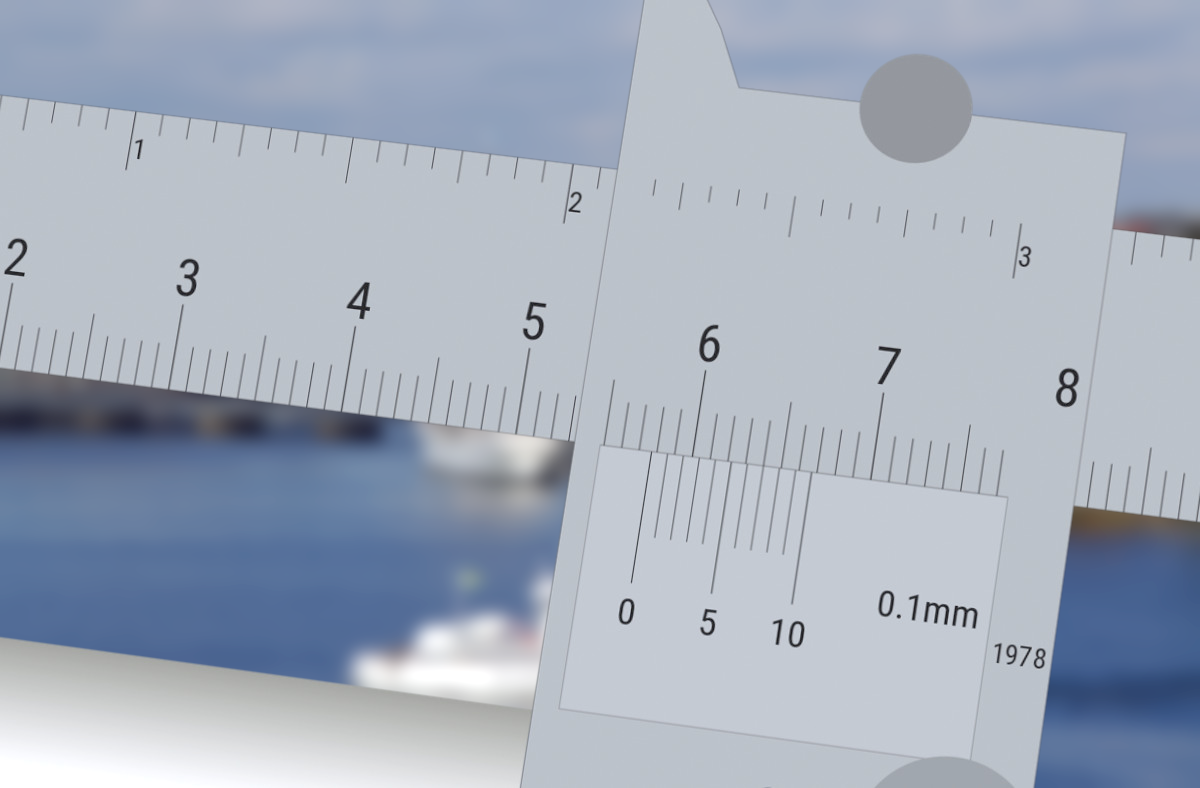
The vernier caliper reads 57.7 mm
